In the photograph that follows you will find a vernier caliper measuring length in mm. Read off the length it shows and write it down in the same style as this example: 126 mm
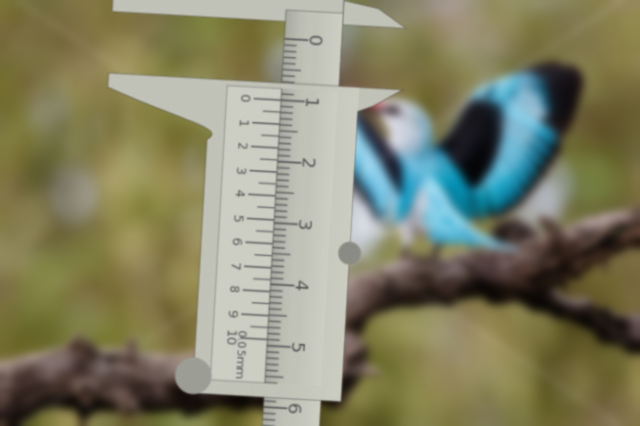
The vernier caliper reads 10.0 mm
